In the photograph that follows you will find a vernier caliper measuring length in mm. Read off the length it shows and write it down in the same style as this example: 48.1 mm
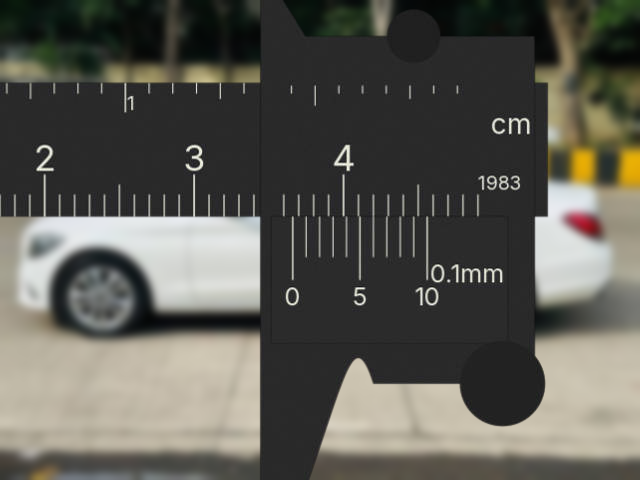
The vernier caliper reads 36.6 mm
